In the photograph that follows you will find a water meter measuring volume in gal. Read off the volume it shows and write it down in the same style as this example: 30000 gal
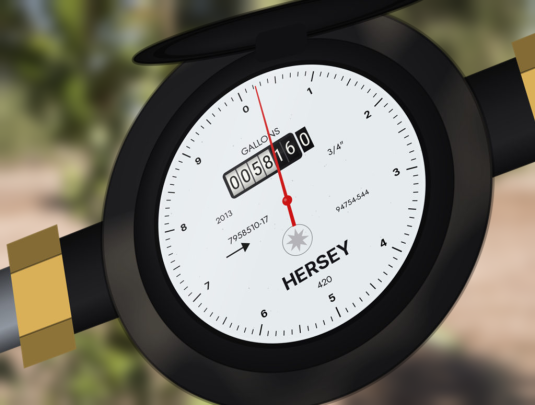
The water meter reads 58160.2 gal
